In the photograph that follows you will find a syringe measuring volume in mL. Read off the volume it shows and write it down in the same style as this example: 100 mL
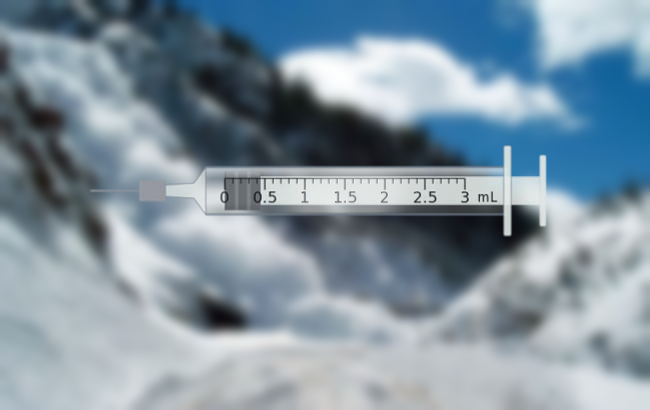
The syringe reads 0 mL
